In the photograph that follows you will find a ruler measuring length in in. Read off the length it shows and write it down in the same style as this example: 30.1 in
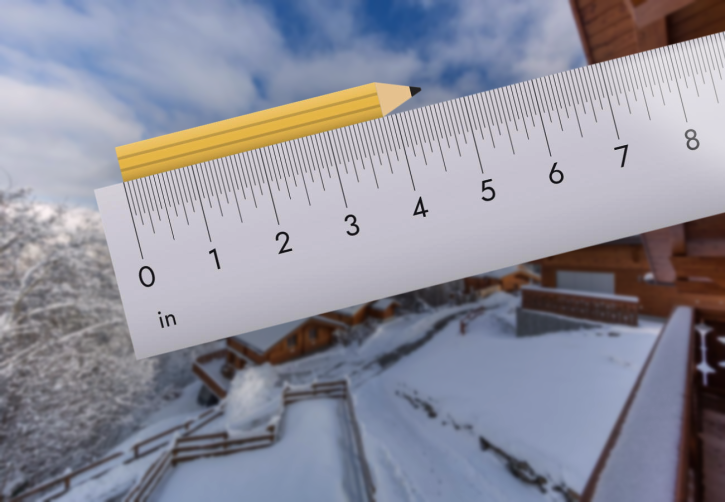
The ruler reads 4.4375 in
